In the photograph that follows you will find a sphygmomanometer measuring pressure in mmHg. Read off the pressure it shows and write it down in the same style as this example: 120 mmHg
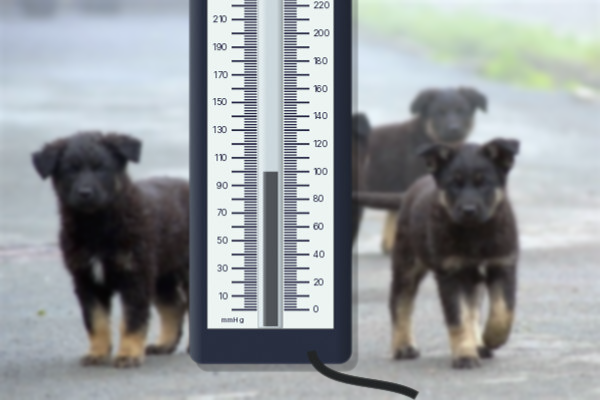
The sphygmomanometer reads 100 mmHg
